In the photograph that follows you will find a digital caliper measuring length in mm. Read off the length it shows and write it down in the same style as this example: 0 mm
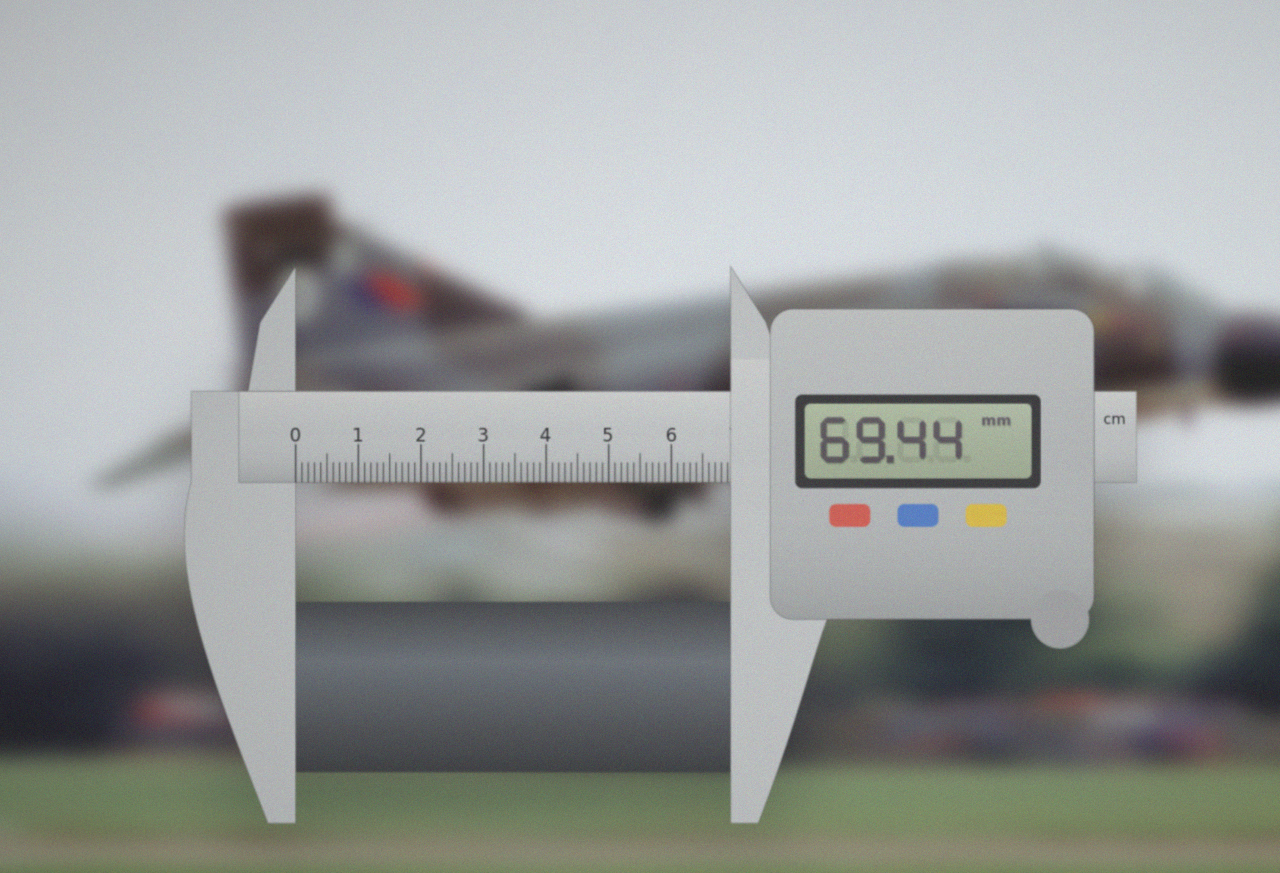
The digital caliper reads 69.44 mm
